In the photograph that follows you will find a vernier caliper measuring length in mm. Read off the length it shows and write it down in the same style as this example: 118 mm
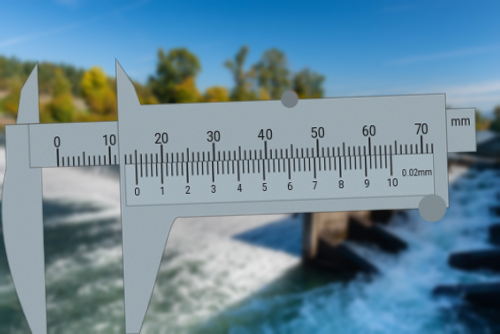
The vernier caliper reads 15.0 mm
